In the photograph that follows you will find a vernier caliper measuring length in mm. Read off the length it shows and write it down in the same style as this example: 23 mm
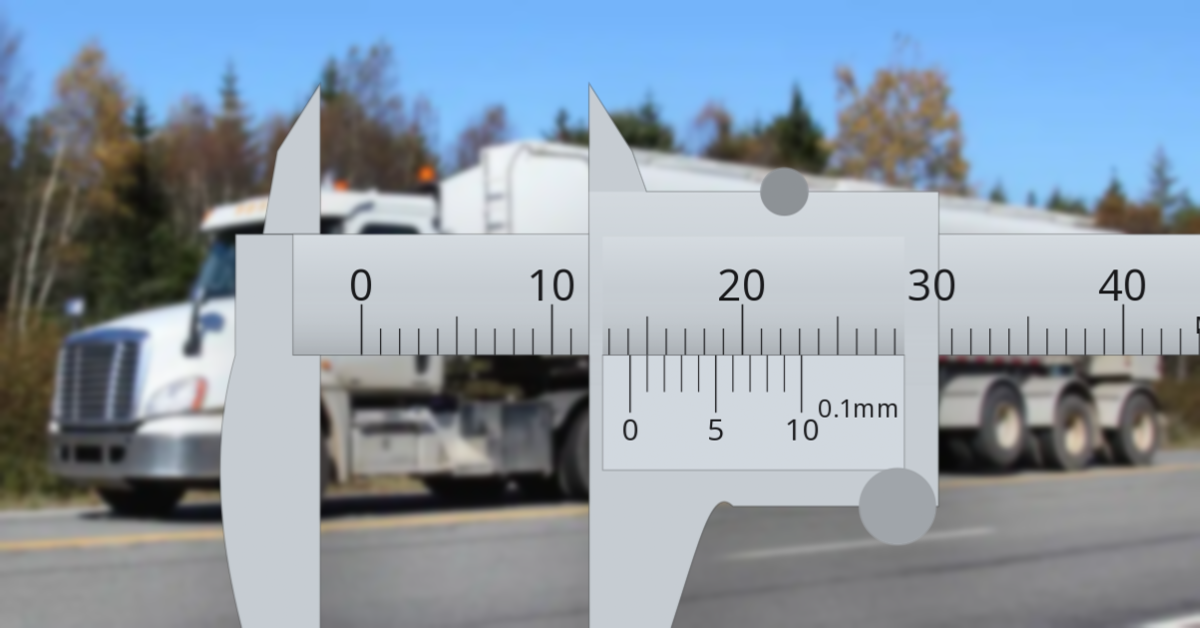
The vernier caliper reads 14.1 mm
